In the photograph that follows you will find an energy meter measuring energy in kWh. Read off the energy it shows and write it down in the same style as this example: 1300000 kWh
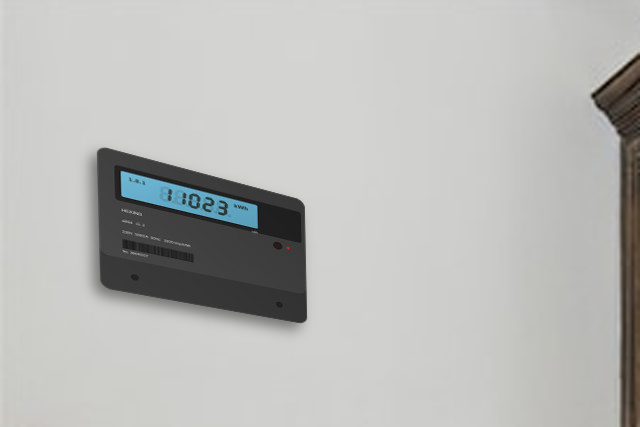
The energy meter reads 11023 kWh
